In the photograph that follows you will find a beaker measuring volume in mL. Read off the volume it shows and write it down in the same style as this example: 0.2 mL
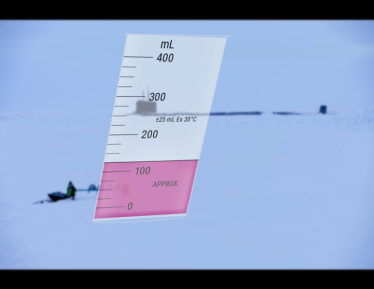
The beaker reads 125 mL
